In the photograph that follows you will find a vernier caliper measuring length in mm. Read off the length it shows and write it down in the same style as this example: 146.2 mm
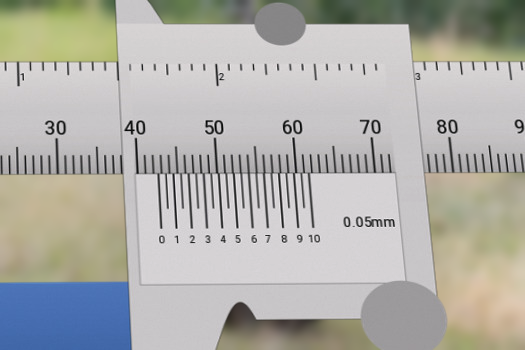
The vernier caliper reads 42.6 mm
